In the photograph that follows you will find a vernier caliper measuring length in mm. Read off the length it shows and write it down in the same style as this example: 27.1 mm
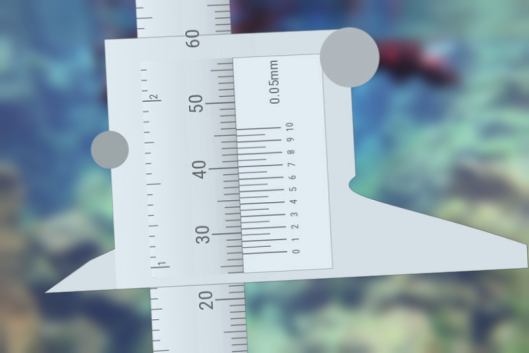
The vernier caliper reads 26.8 mm
